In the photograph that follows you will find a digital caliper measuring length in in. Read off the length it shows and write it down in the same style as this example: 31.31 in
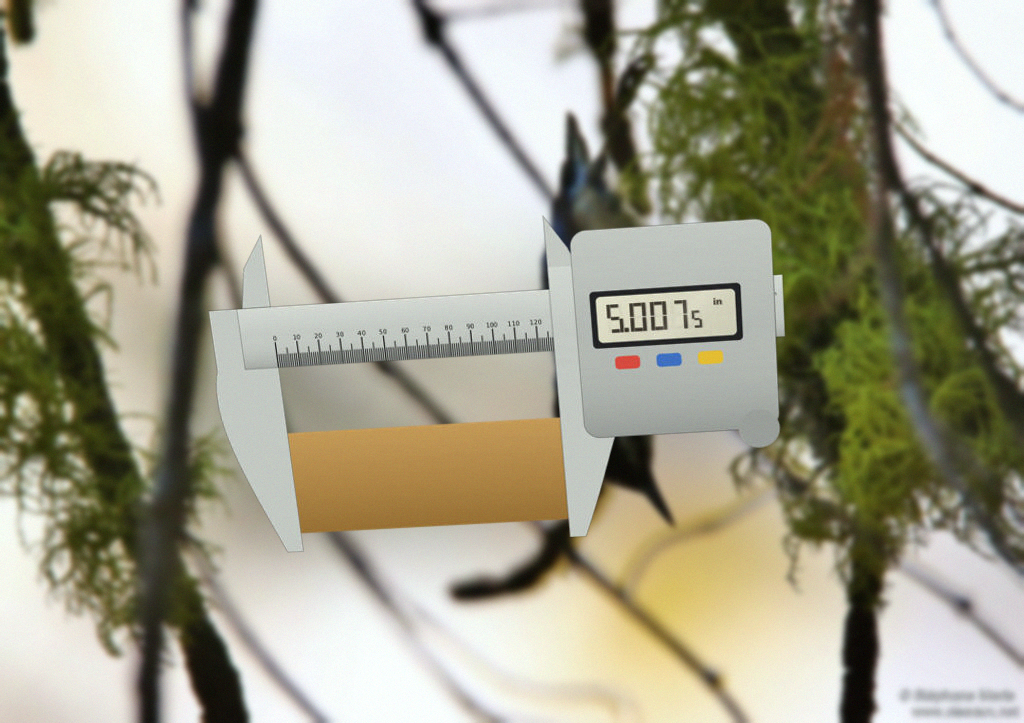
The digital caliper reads 5.0075 in
